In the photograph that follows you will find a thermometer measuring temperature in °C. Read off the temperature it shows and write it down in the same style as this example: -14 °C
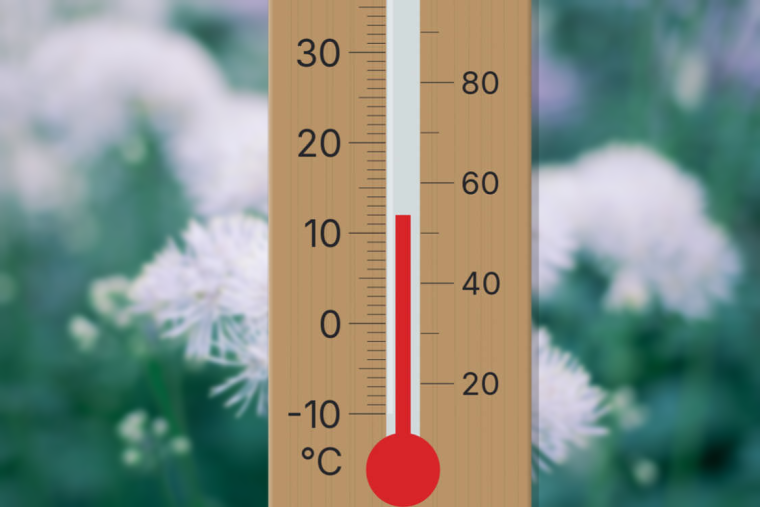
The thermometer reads 12 °C
